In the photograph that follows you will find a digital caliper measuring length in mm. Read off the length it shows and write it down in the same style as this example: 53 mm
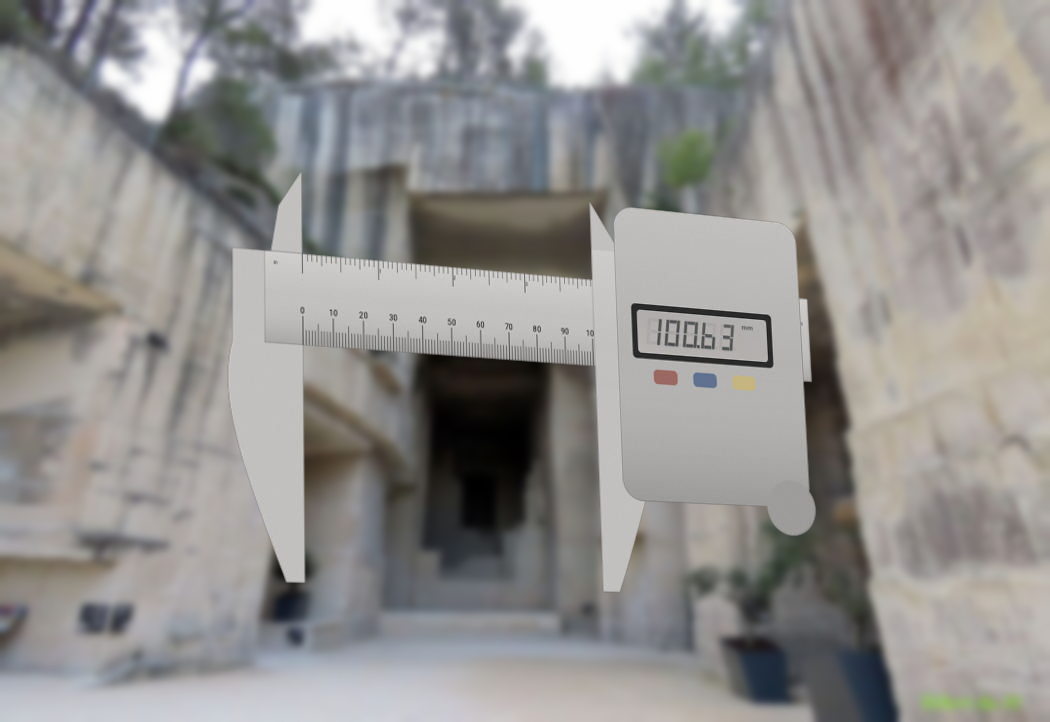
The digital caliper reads 100.63 mm
